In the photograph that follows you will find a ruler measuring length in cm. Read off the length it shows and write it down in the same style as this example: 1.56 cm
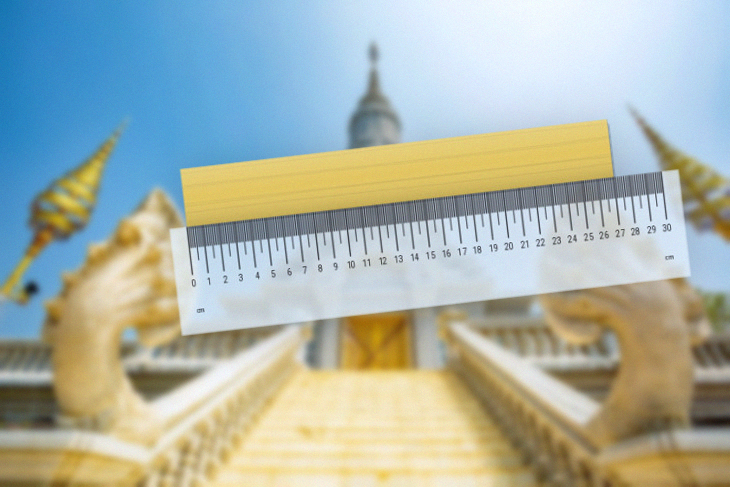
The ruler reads 27 cm
